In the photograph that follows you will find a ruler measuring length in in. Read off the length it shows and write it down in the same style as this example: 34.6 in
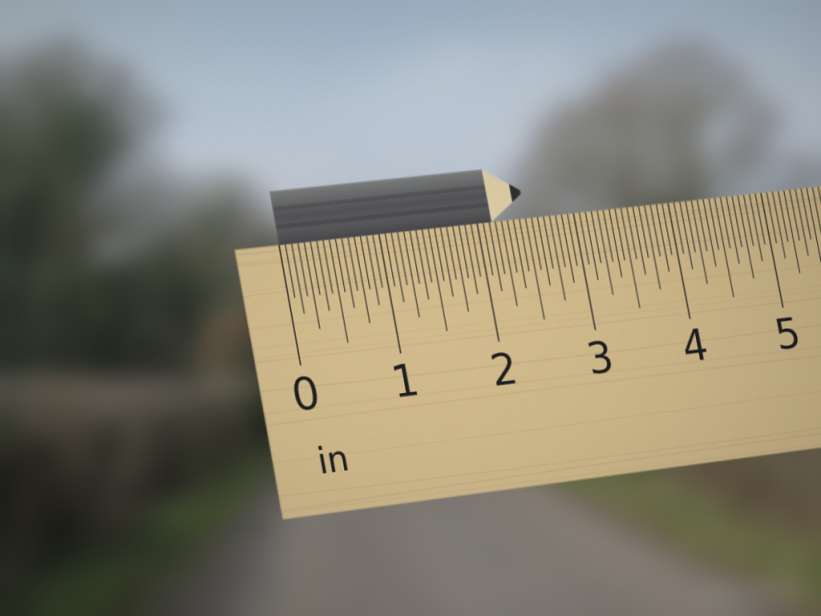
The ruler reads 2.5 in
